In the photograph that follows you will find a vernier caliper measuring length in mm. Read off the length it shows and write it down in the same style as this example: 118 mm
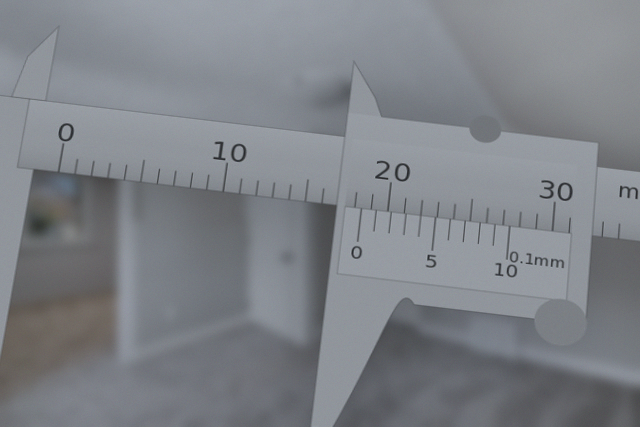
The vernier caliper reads 18.4 mm
